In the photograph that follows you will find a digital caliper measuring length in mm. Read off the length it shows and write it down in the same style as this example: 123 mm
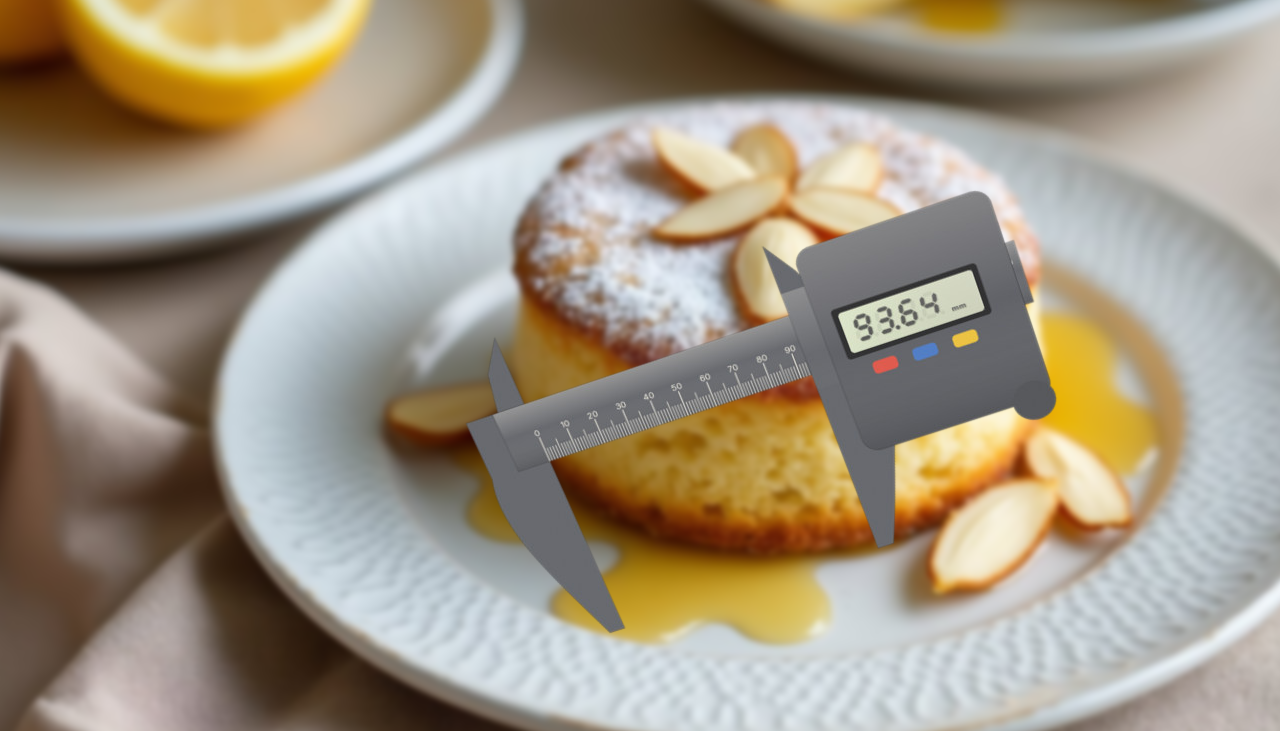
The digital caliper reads 93.64 mm
